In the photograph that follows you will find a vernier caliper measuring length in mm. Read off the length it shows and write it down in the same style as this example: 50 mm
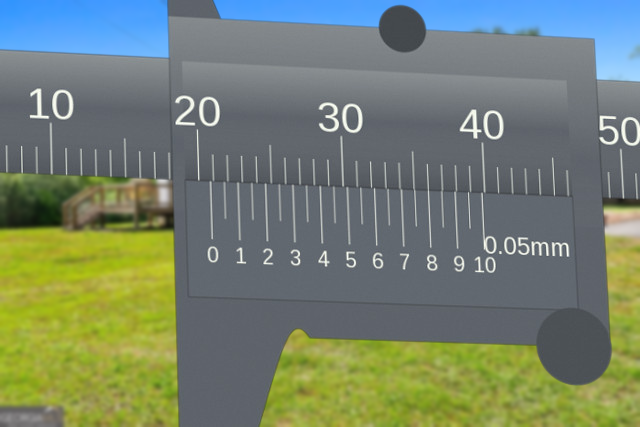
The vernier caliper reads 20.8 mm
